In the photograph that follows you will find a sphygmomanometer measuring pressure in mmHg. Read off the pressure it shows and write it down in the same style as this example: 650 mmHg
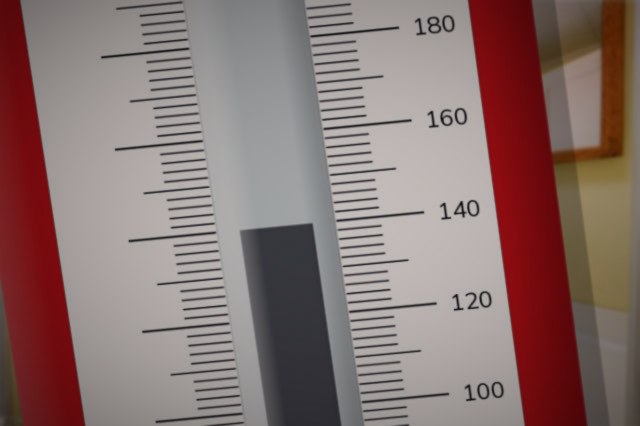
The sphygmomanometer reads 140 mmHg
